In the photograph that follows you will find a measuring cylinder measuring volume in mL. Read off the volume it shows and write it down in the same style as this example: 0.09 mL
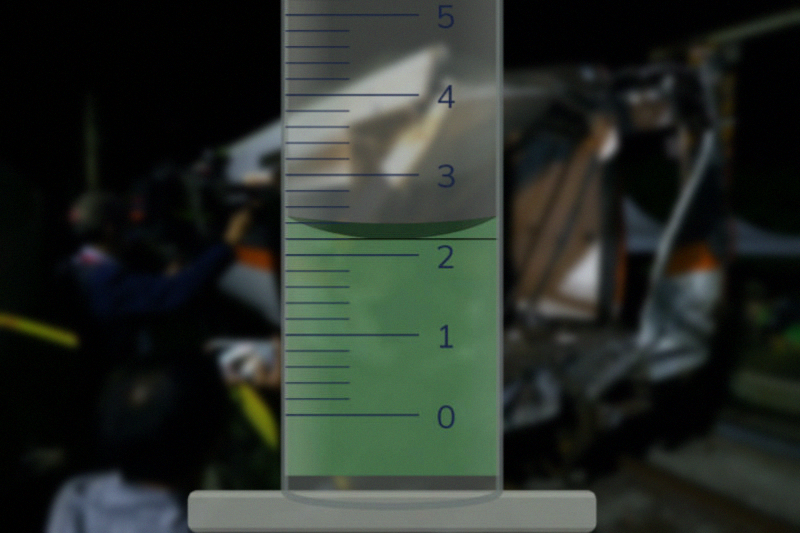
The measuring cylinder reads 2.2 mL
